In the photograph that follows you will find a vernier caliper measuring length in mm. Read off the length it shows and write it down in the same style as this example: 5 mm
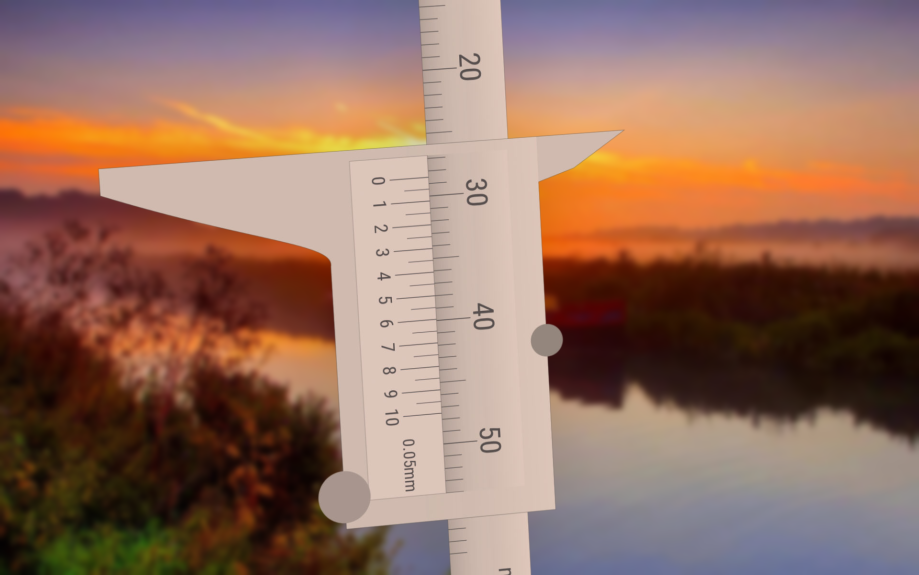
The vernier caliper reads 28.5 mm
